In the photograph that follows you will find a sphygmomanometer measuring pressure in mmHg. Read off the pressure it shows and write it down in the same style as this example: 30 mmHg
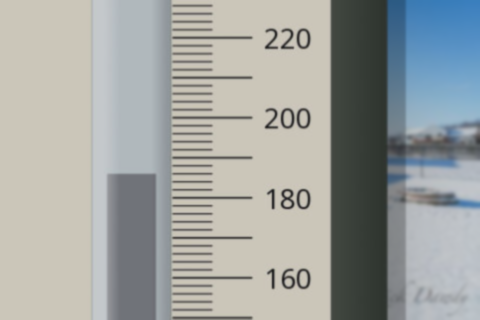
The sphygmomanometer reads 186 mmHg
